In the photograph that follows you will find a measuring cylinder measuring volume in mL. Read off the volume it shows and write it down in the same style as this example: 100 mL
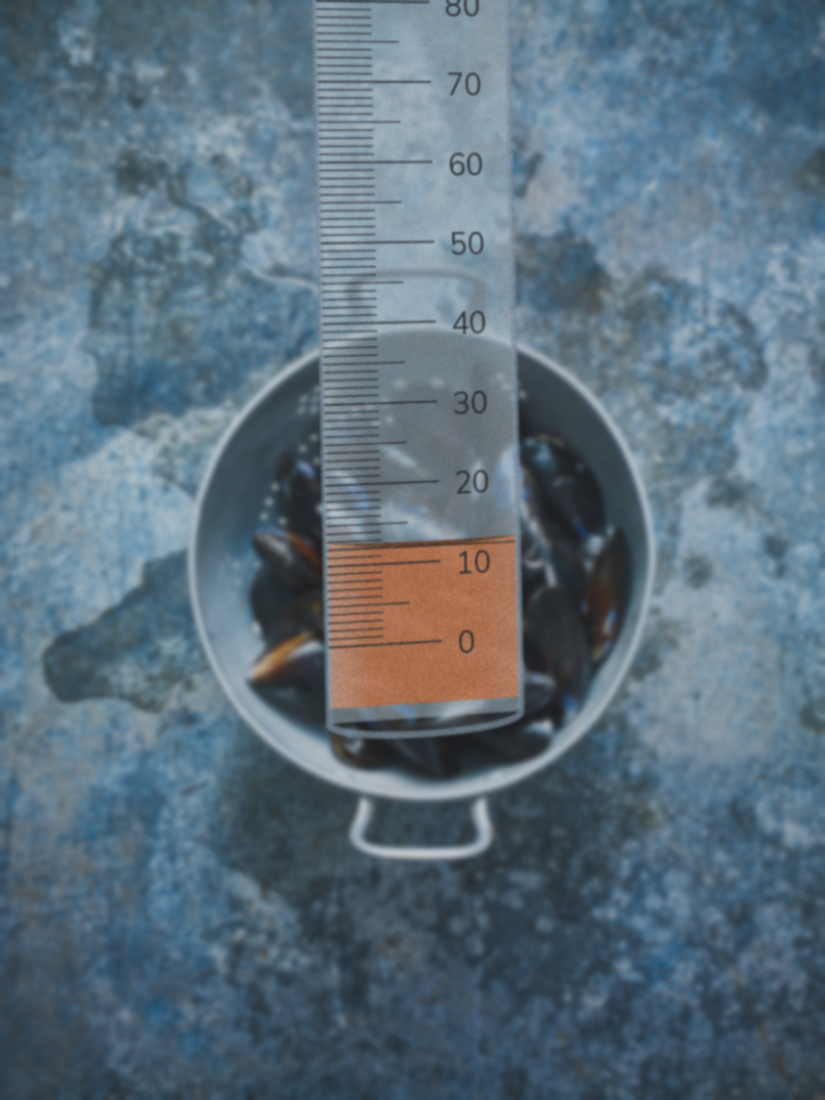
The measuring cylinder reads 12 mL
